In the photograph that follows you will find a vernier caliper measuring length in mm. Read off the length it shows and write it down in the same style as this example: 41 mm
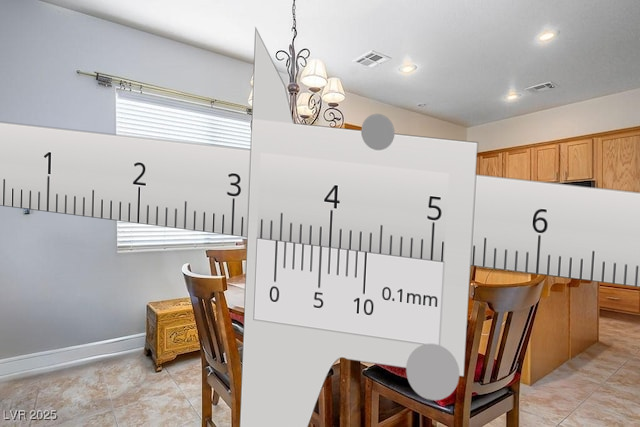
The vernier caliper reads 34.6 mm
